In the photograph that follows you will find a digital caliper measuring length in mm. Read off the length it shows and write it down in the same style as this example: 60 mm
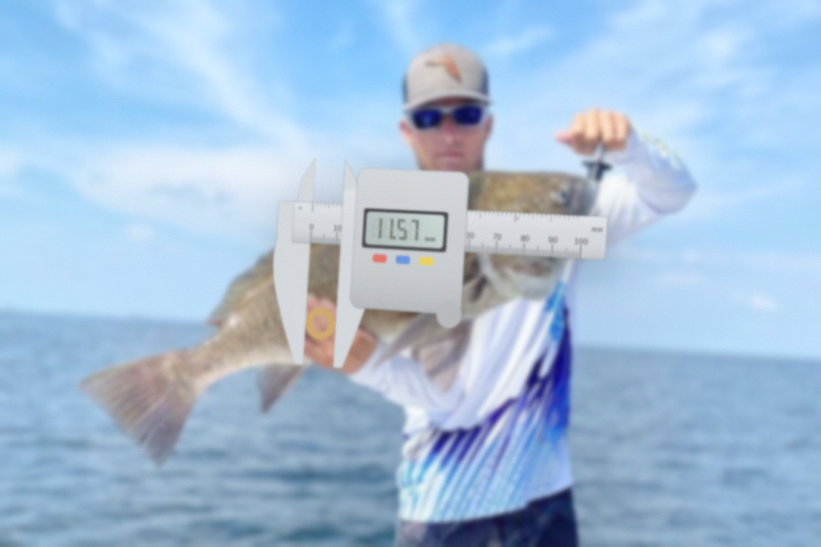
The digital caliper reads 11.57 mm
